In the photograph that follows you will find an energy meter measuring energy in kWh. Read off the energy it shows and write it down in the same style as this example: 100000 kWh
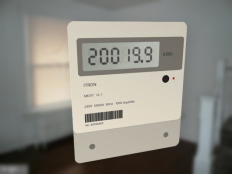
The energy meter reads 20019.9 kWh
